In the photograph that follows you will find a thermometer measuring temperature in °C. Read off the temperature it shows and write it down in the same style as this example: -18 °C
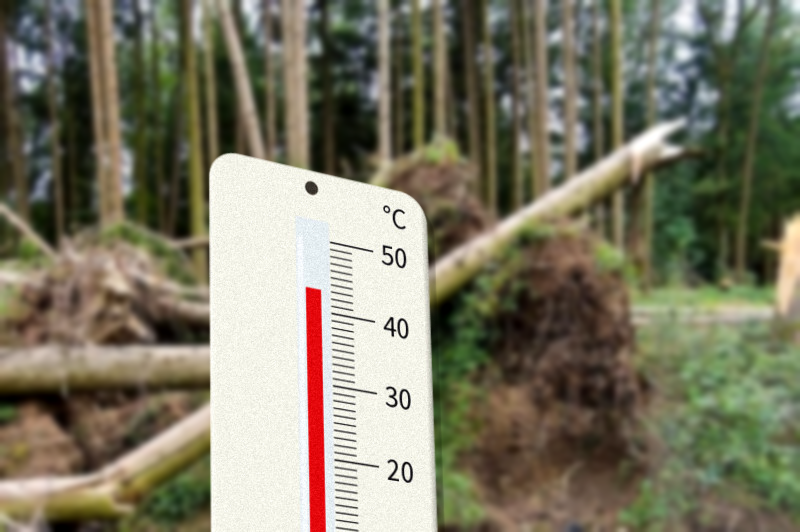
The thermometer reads 43 °C
